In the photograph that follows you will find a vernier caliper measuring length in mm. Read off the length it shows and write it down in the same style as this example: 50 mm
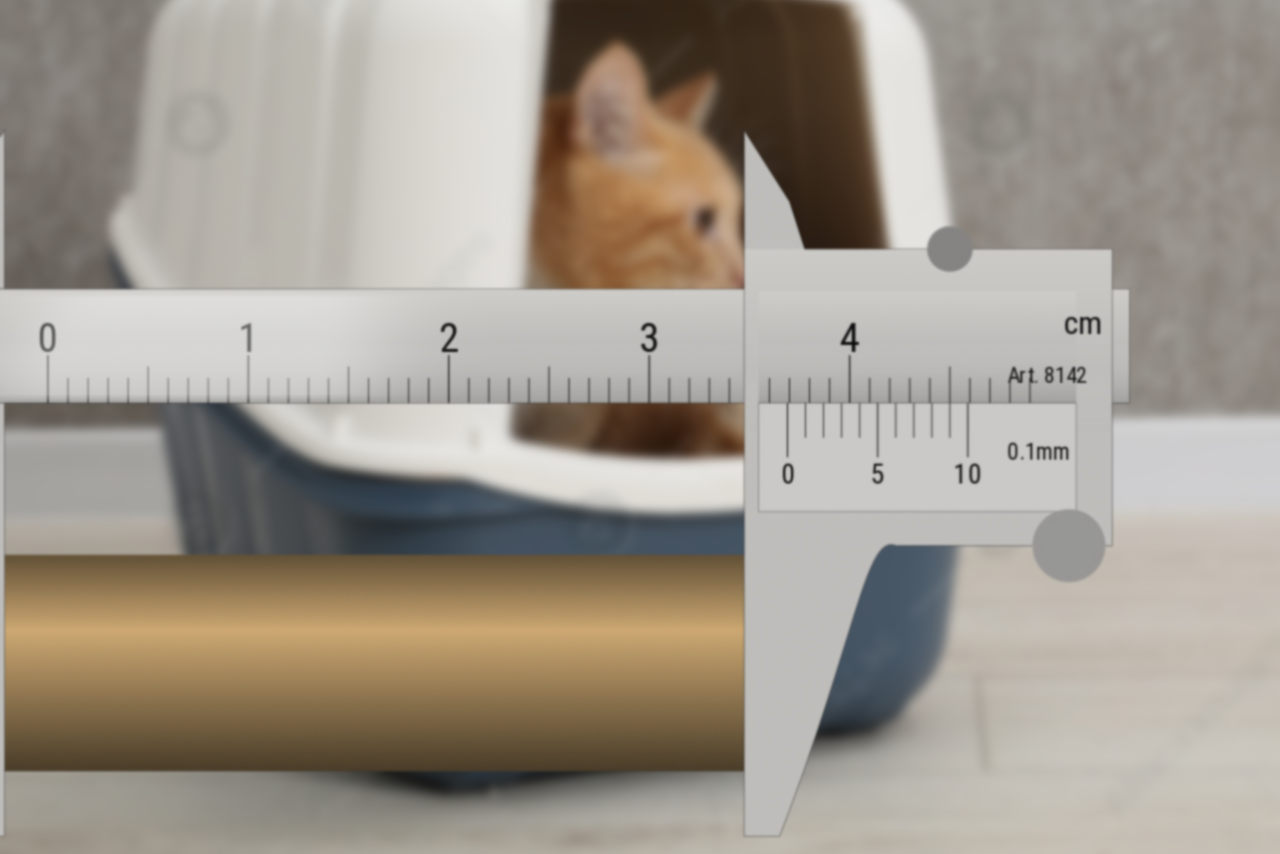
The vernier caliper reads 36.9 mm
